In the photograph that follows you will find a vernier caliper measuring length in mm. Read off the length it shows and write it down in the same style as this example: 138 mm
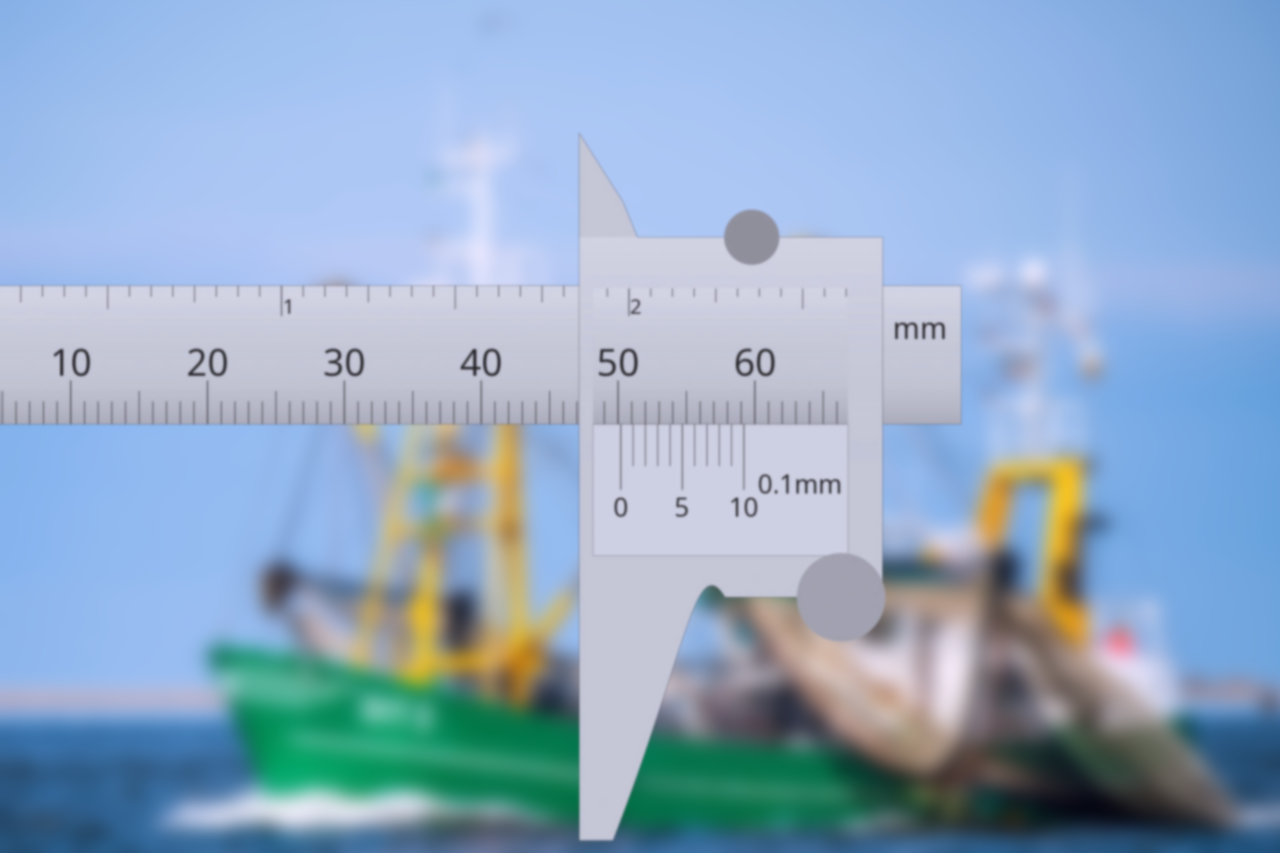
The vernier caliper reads 50.2 mm
